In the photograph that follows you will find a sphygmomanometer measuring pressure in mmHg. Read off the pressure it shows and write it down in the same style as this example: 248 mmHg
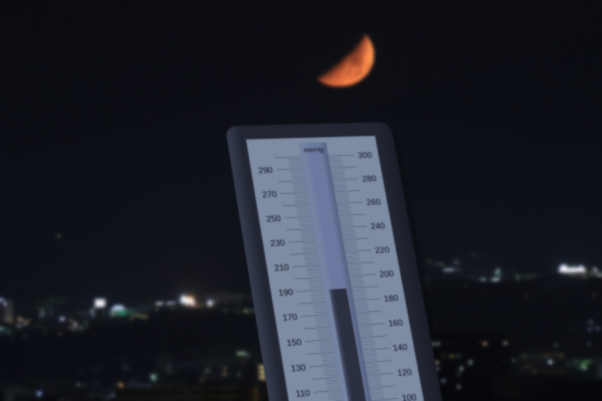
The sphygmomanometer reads 190 mmHg
